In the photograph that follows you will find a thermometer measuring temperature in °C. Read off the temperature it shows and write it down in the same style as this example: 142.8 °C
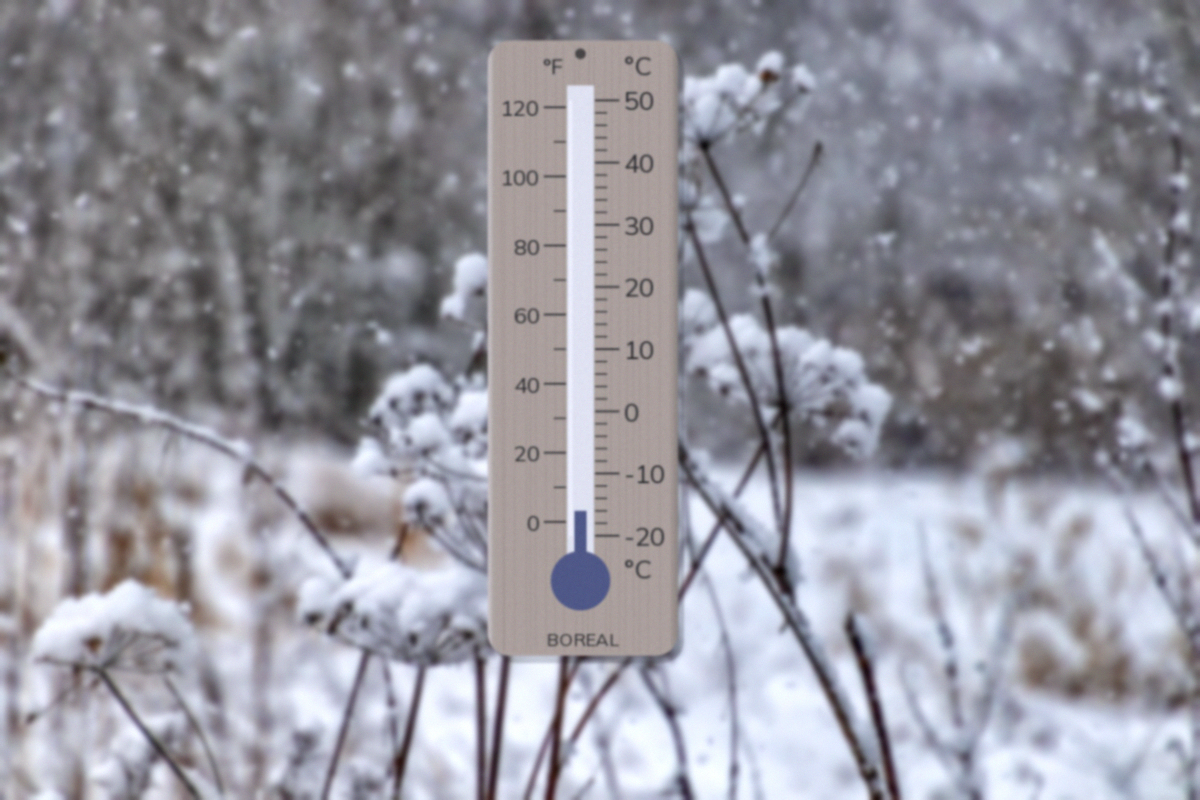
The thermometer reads -16 °C
